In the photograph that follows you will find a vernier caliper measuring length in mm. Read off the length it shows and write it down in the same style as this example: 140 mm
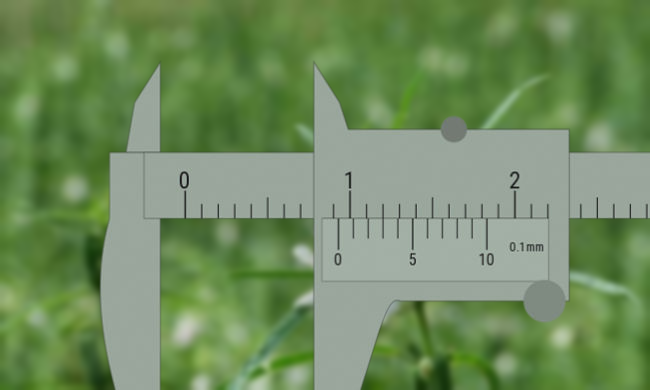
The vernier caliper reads 9.3 mm
